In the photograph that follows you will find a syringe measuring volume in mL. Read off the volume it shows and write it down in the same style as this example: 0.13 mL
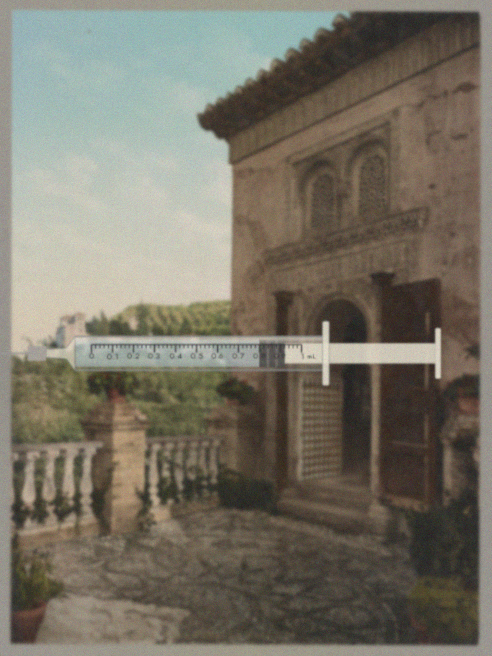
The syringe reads 0.8 mL
